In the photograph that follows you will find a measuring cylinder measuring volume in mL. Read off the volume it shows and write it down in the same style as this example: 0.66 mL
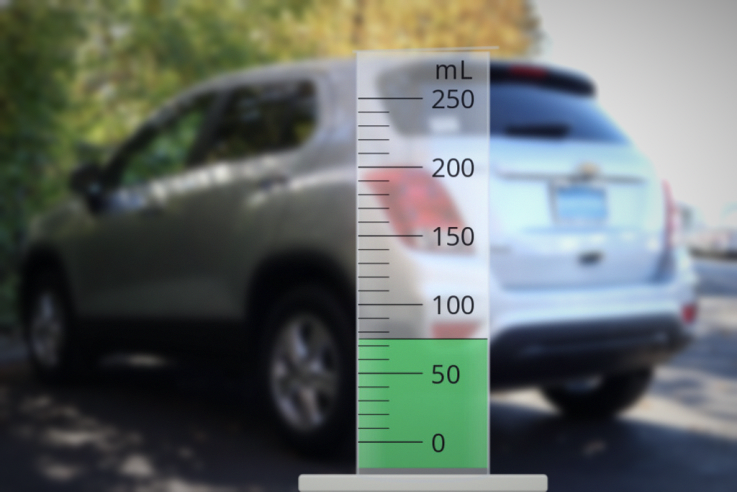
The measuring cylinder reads 75 mL
